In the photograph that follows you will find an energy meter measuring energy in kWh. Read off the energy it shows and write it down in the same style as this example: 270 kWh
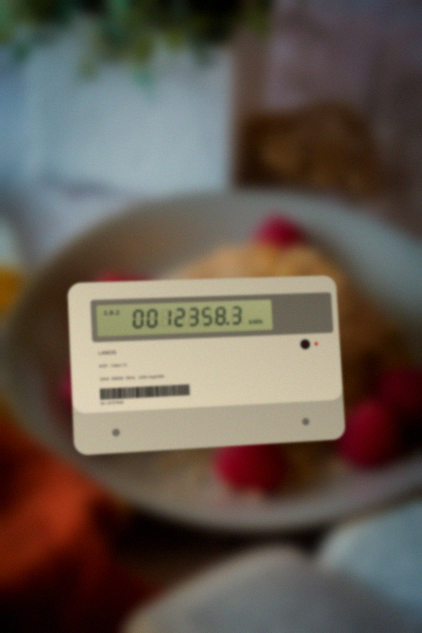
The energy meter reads 12358.3 kWh
